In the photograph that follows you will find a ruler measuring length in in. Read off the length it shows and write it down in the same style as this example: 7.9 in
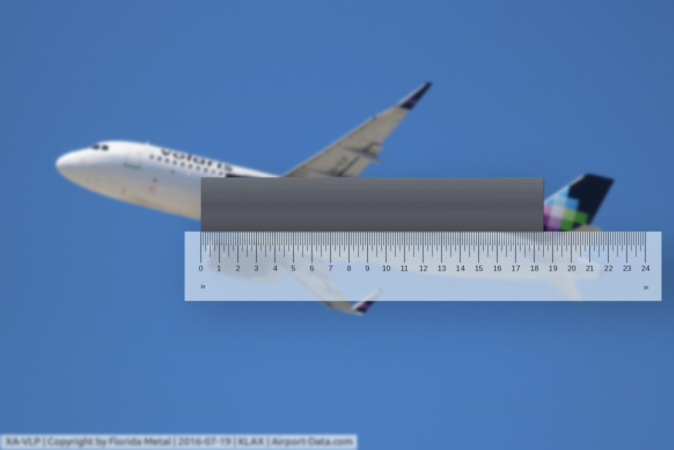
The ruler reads 18.5 in
